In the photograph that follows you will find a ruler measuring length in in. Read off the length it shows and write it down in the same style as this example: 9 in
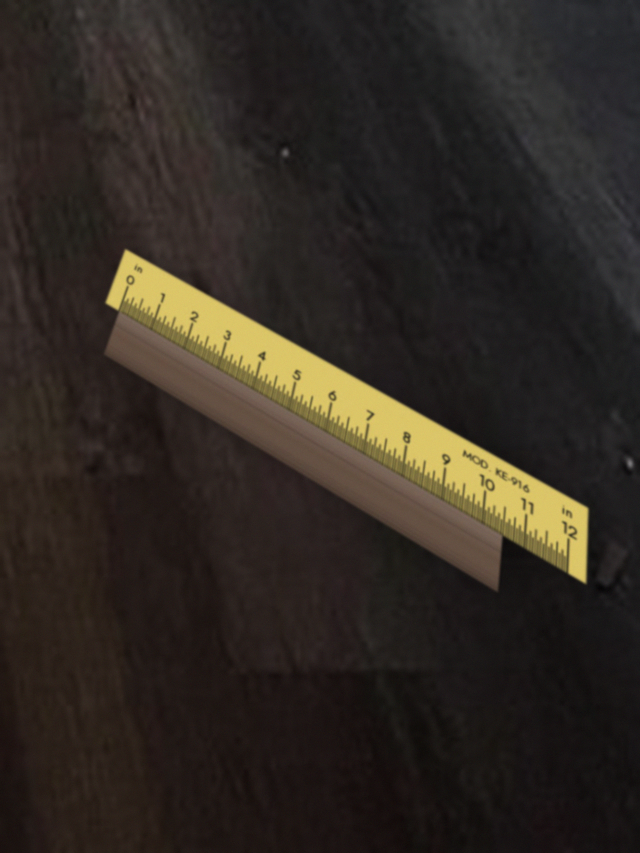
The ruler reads 10.5 in
